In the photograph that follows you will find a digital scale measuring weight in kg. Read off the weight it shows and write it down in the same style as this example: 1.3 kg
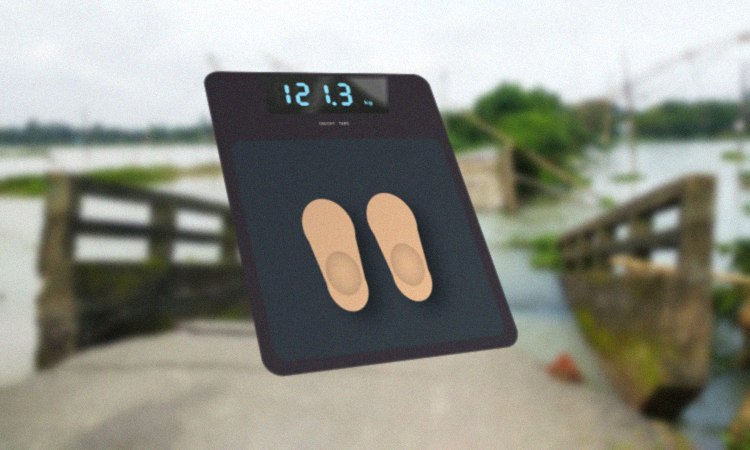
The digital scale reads 121.3 kg
